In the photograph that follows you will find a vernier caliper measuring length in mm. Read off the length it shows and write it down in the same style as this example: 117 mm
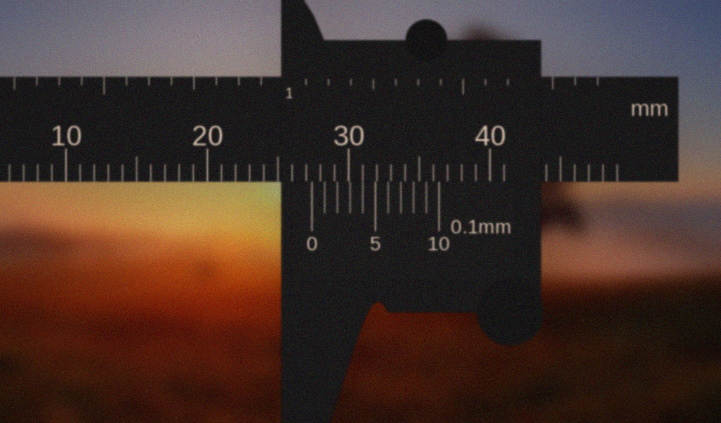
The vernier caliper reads 27.4 mm
